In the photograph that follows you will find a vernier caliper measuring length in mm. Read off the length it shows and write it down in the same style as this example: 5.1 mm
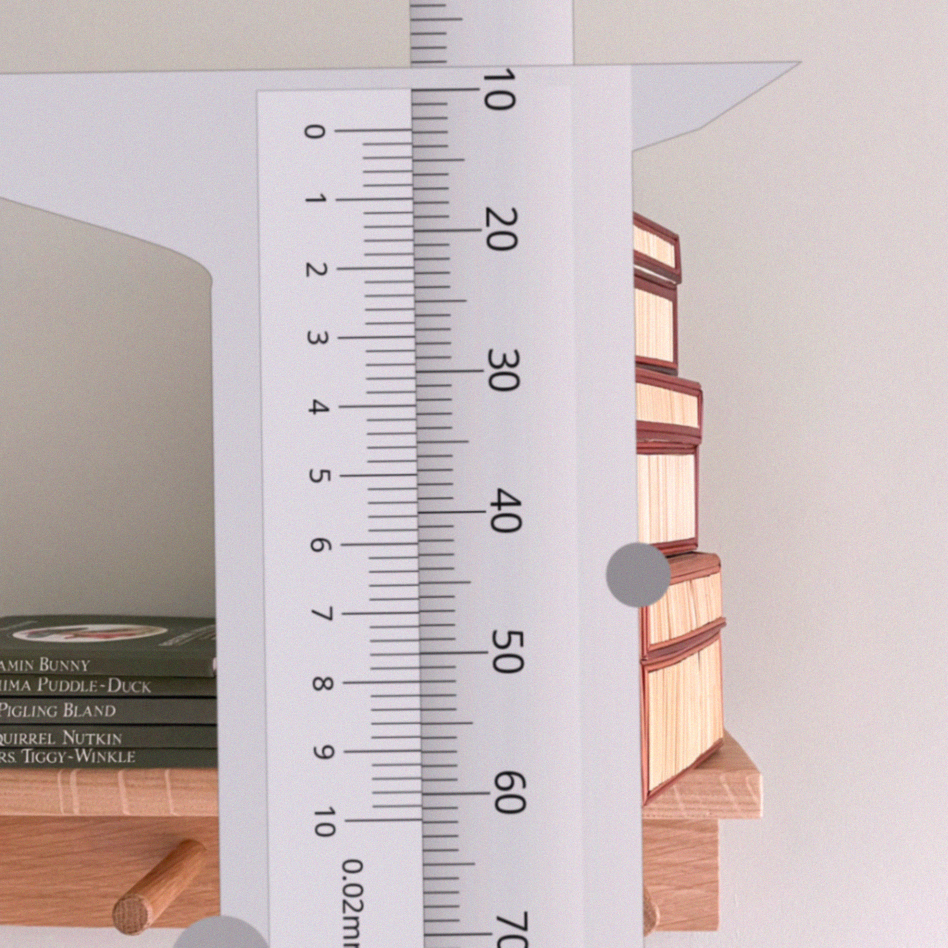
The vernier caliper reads 12.8 mm
